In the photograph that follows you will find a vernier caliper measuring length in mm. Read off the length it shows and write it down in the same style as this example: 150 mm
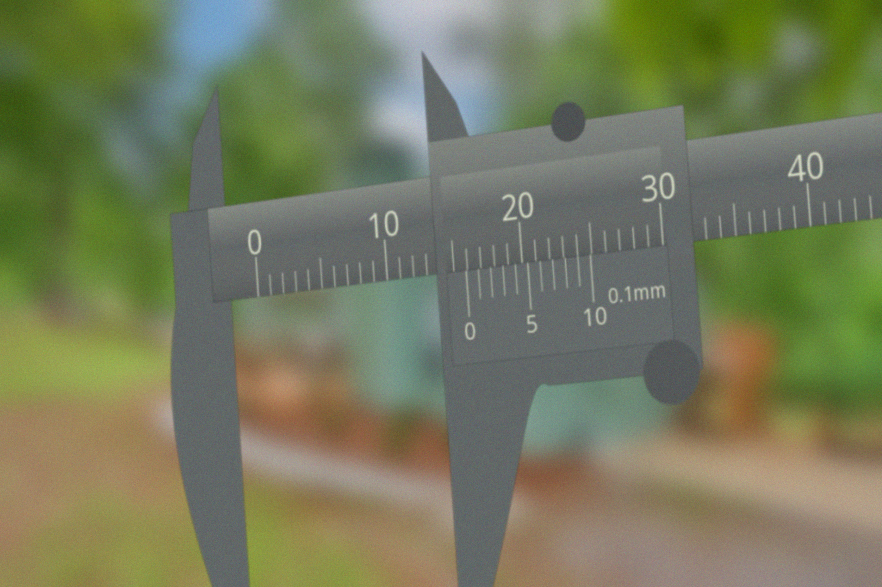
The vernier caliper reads 15.9 mm
